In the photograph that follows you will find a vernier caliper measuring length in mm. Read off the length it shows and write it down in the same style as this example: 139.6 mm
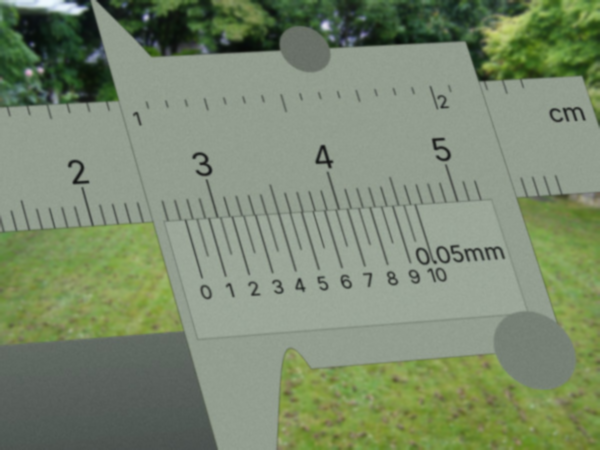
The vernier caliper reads 27.4 mm
